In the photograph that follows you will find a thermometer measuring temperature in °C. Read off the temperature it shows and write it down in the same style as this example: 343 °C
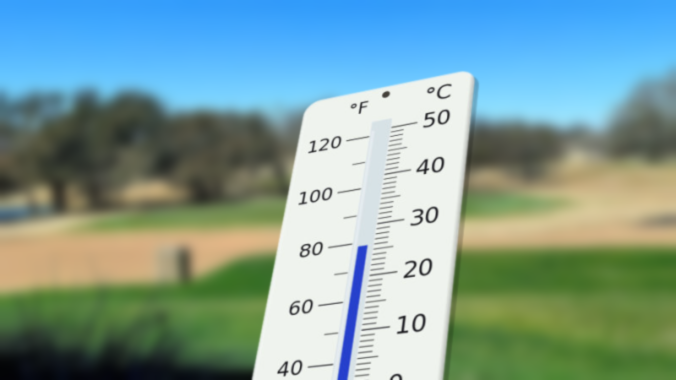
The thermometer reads 26 °C
